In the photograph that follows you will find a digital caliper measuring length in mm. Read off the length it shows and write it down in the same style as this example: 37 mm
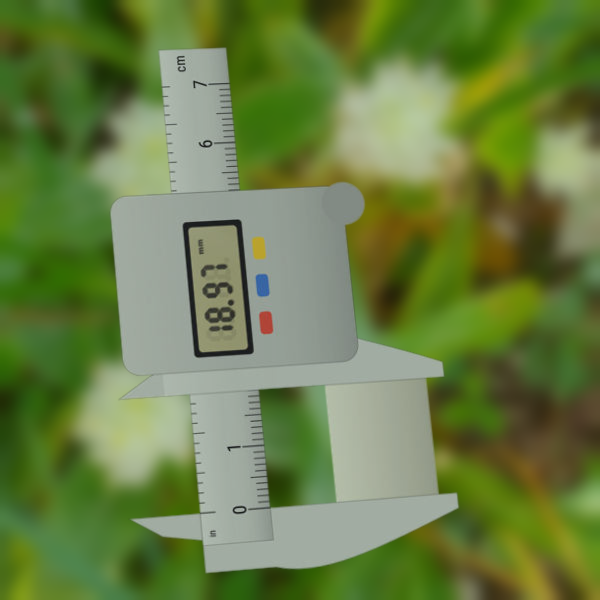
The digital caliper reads 18.97 mm
